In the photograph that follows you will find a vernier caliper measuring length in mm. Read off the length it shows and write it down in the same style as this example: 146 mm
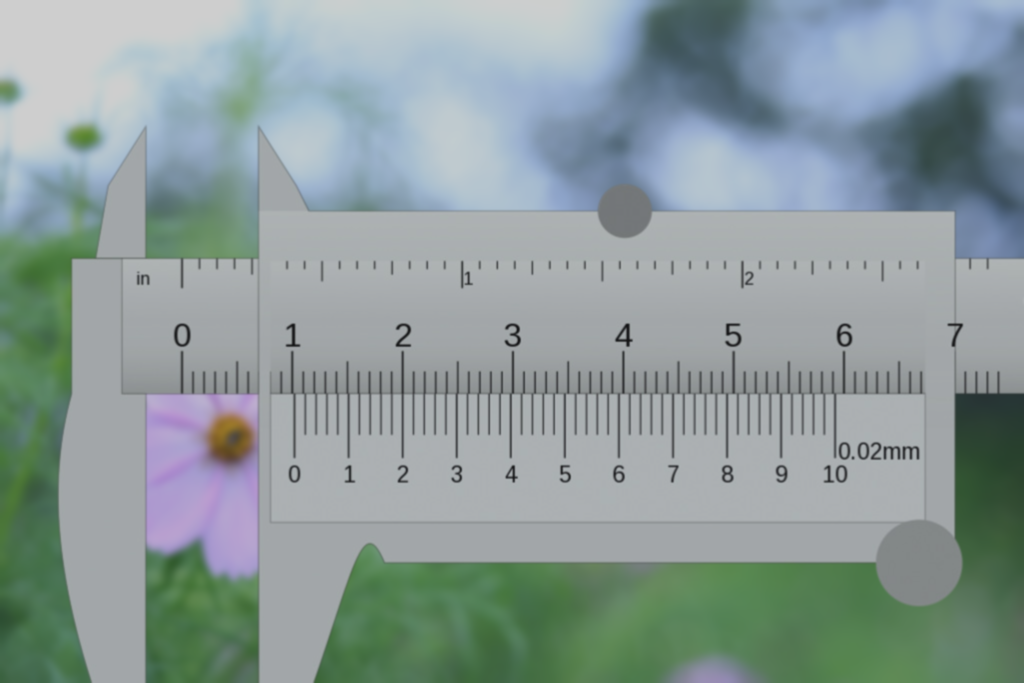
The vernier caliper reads 10.2 mm
